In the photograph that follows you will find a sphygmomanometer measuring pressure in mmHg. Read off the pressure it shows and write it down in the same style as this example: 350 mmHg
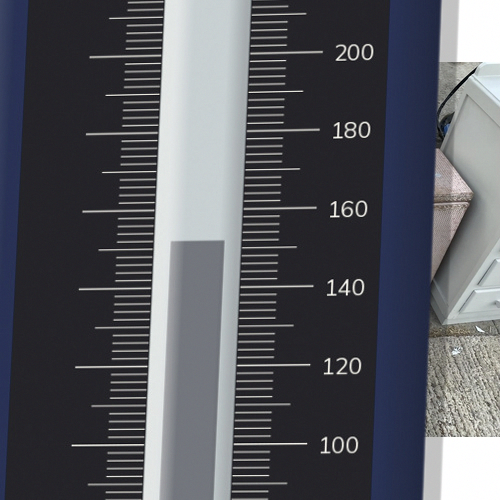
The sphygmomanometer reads 152 mmHg
